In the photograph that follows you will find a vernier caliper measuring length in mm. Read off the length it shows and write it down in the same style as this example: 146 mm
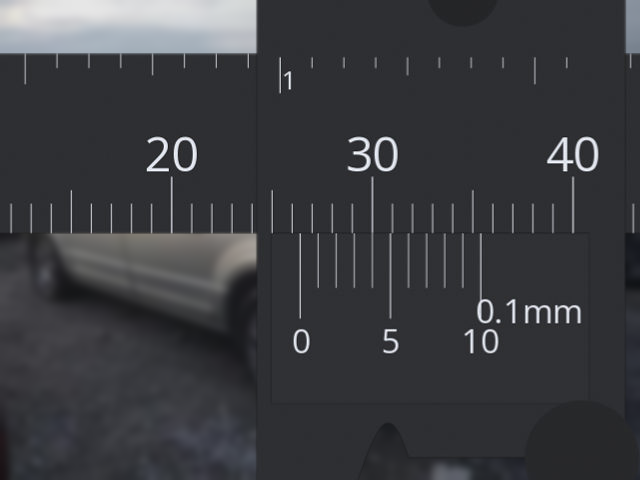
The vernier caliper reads 26.4 mm
